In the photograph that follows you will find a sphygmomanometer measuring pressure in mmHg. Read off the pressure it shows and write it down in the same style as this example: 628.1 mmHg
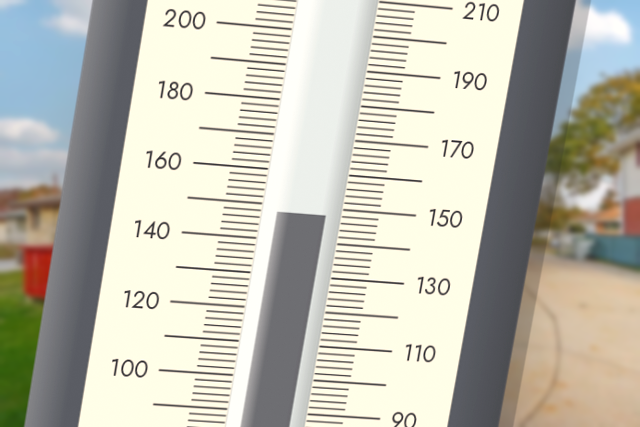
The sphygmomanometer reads 148 mmHg
